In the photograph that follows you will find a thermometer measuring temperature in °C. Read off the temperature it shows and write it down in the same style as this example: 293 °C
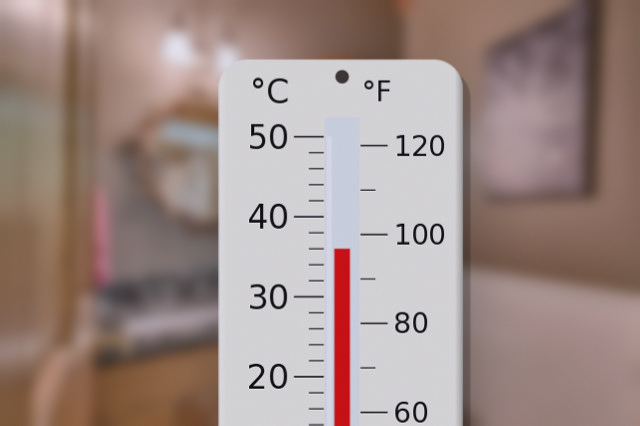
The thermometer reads 36 °C
